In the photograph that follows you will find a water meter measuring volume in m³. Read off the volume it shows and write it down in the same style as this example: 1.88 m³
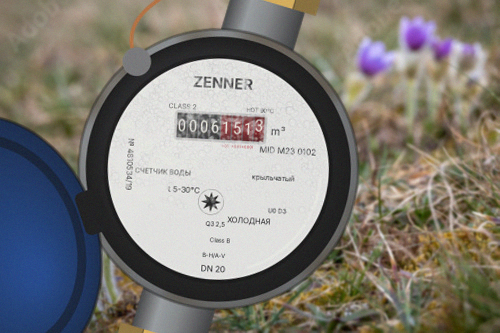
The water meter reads 6.1513 m³
